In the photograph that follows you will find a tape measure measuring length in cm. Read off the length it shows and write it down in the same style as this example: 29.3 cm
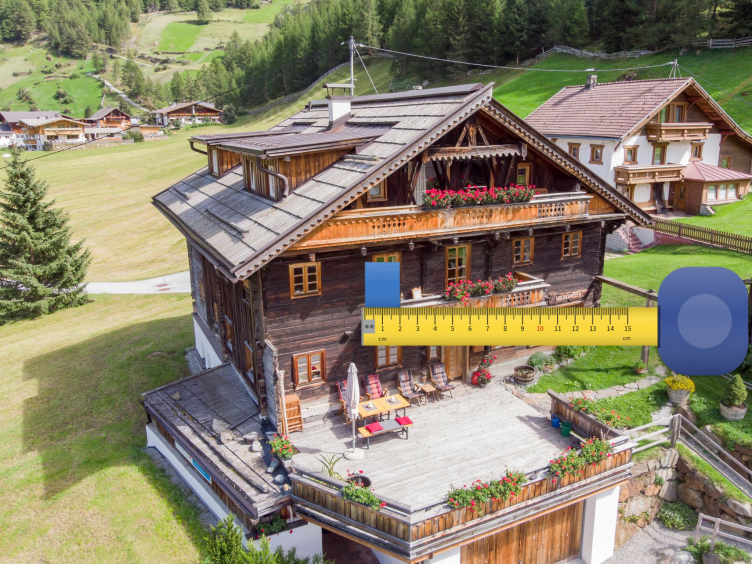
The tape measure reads 2 cm
